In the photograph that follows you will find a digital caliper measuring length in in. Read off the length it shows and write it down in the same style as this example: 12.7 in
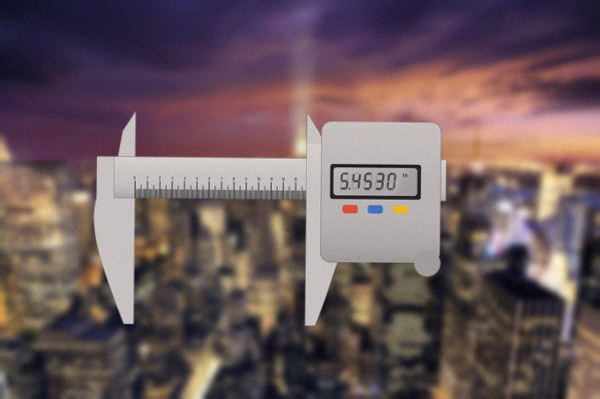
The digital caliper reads 5.4530 in
